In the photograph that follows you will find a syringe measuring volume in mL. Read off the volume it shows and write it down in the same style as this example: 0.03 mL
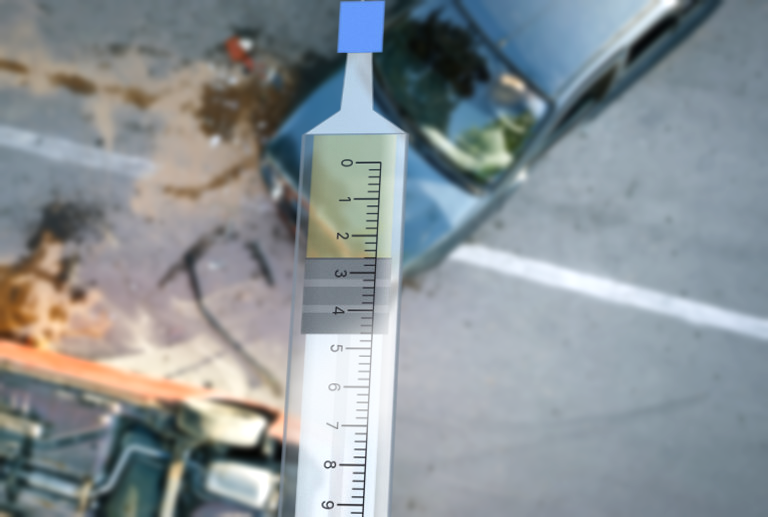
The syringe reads 2.6 mL
